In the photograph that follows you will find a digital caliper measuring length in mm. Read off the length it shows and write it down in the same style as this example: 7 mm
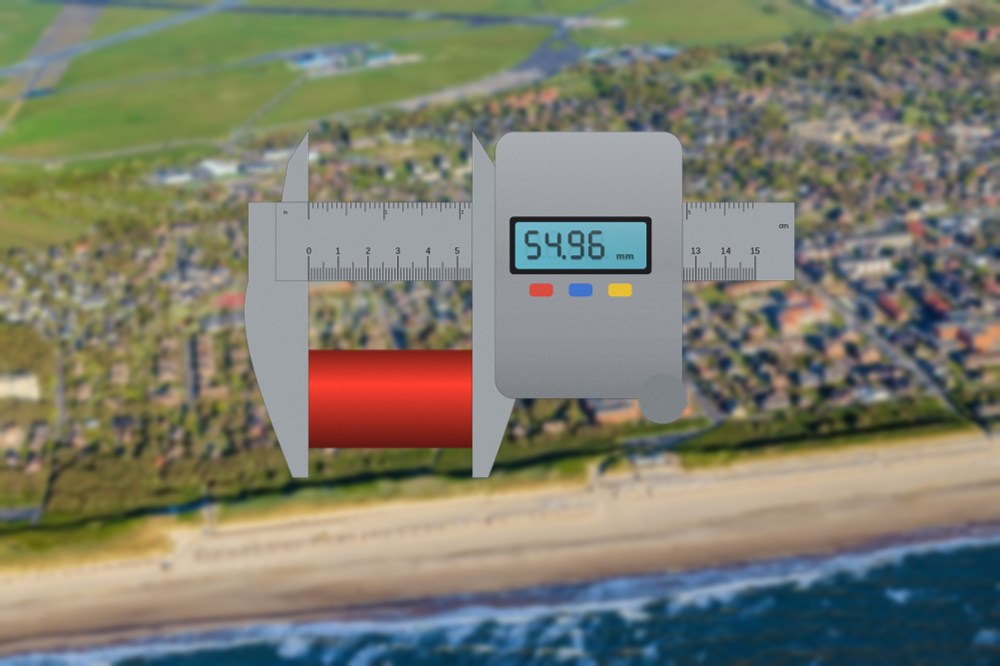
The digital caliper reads 54.96 mm
